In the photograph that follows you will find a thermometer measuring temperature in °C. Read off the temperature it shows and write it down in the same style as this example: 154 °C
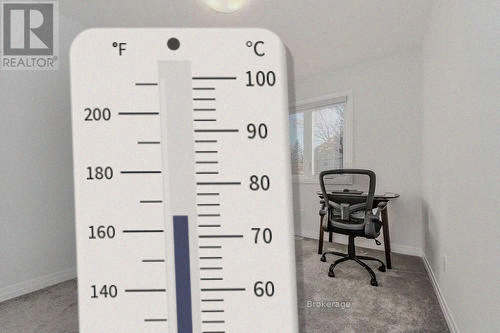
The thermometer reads 74 °C
